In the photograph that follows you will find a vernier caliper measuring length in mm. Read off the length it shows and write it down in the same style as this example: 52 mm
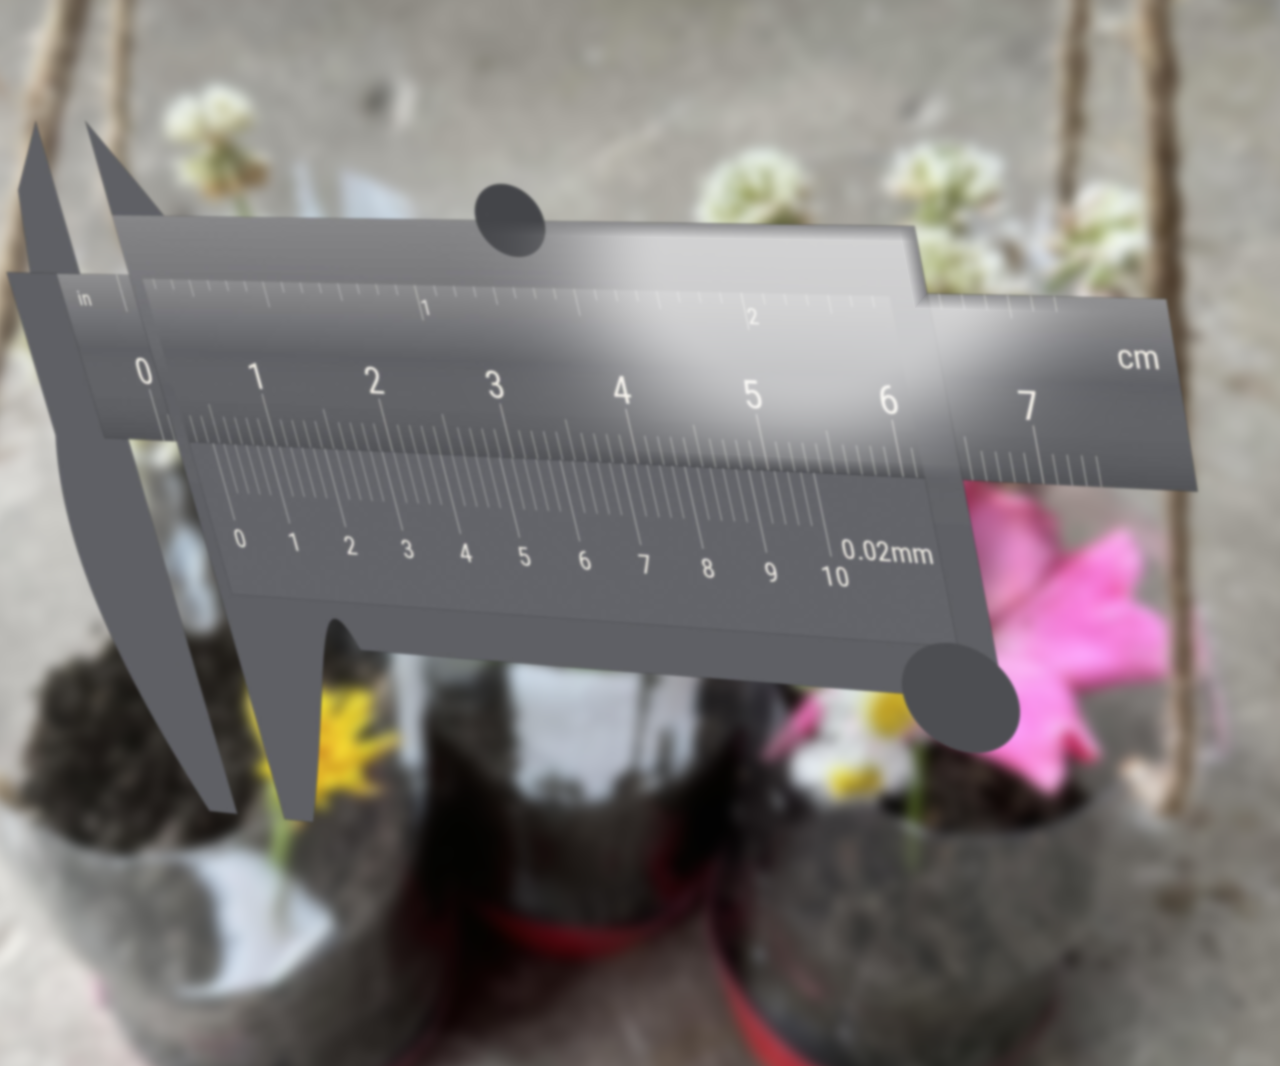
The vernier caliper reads 4.4 mm
